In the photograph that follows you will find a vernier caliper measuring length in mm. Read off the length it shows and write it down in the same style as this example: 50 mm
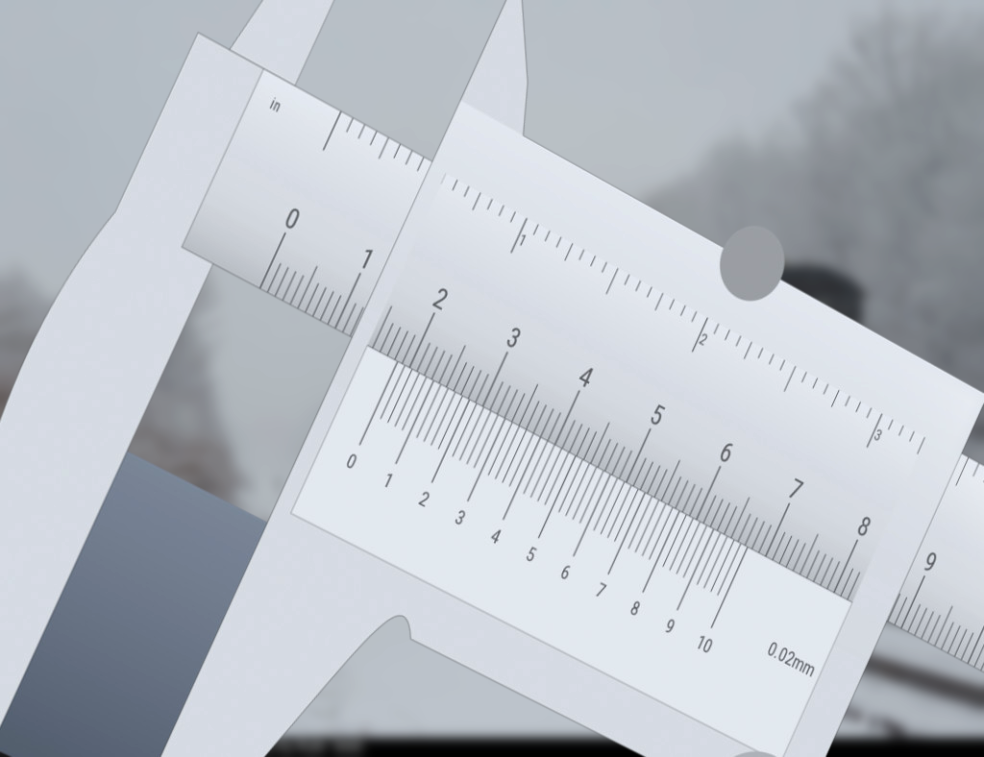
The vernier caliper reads 18.4 mm
